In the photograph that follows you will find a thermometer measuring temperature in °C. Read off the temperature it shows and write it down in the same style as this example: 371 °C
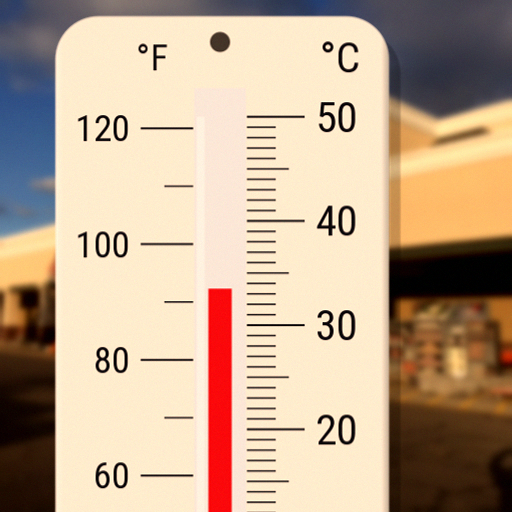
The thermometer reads 33.5 °C
